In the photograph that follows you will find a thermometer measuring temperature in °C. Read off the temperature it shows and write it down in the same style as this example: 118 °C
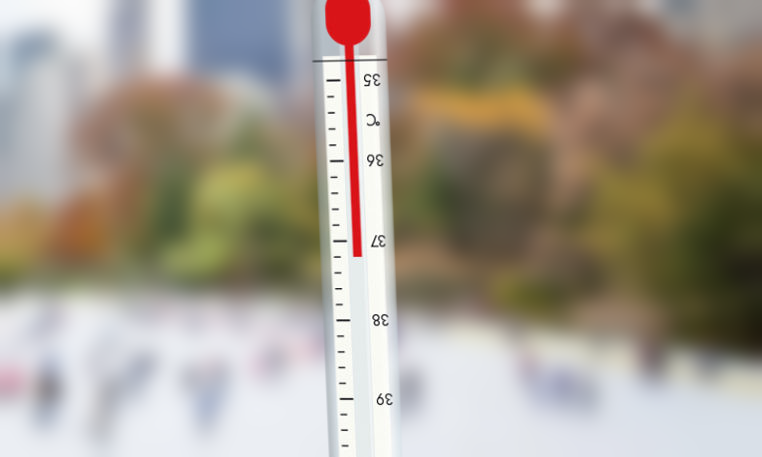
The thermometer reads 37.2 °C
